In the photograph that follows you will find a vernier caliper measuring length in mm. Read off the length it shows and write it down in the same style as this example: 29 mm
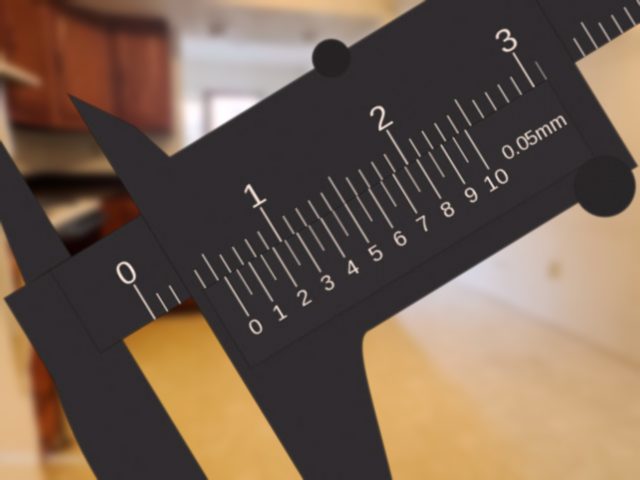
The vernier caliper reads 5.5 mm
